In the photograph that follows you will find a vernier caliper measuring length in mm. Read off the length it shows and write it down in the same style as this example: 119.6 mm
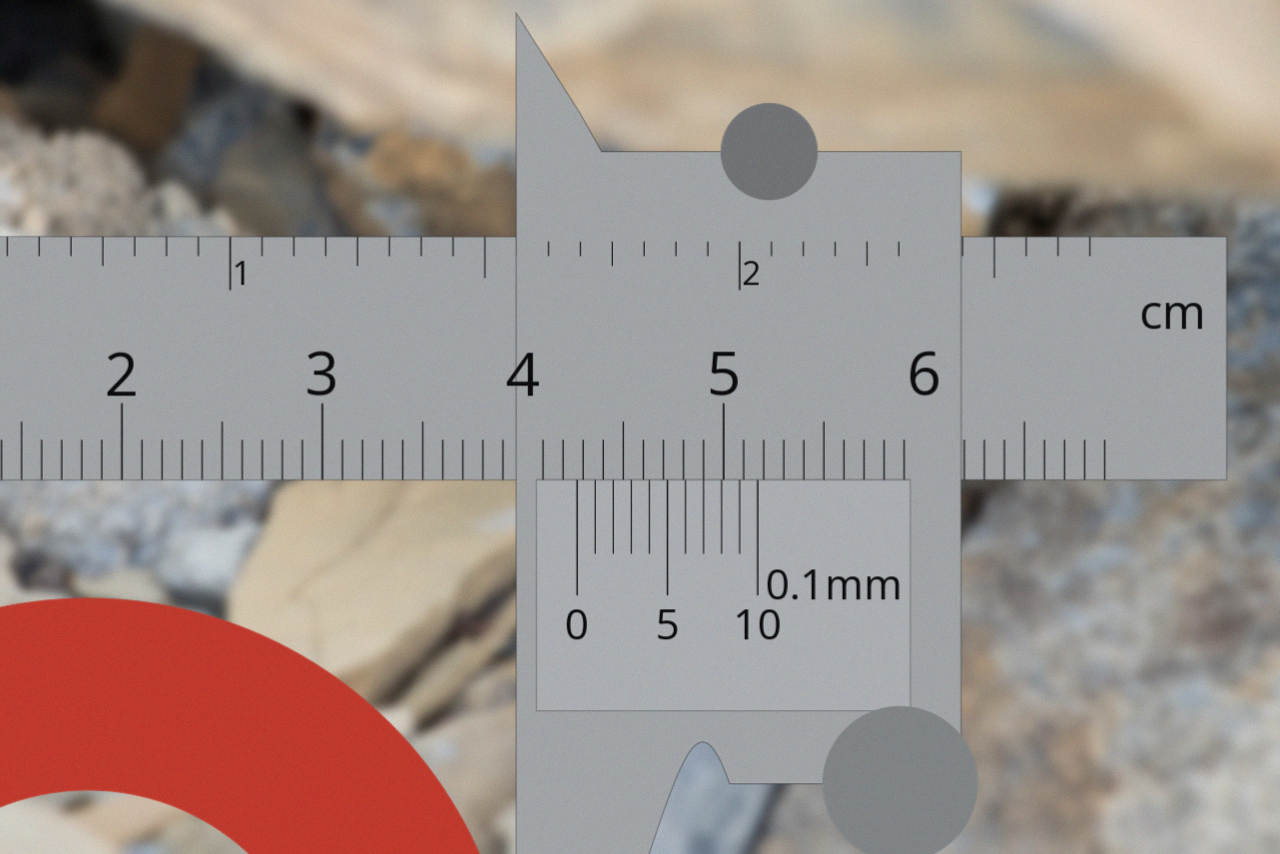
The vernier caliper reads 42.7 mm
